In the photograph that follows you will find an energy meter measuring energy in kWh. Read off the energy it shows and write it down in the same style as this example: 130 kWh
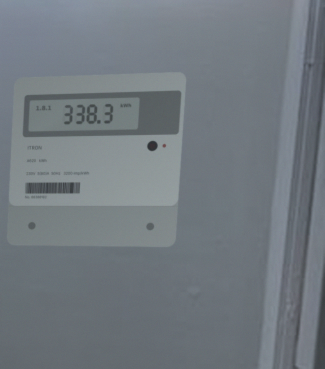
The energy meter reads 338.3 kWh
